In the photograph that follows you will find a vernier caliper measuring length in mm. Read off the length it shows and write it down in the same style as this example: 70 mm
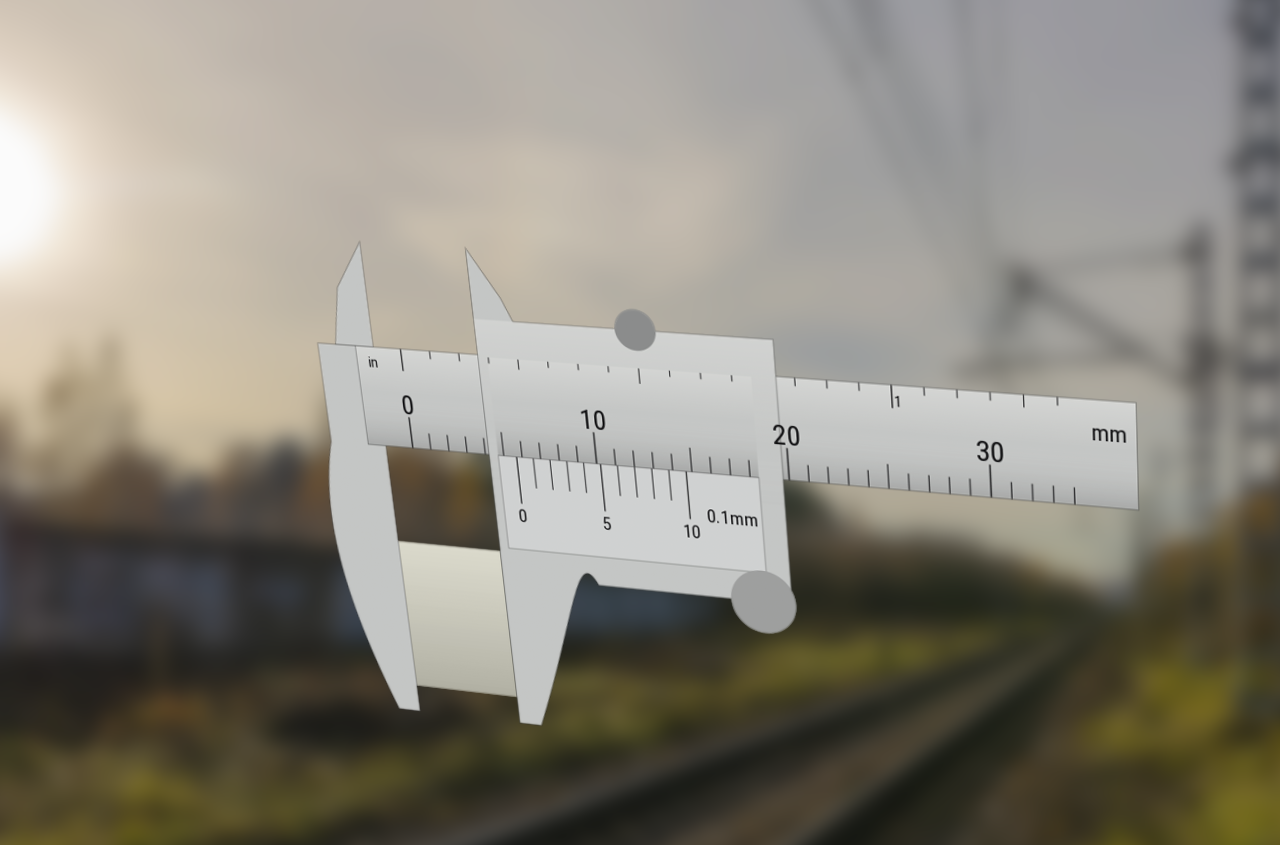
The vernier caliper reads 5.7 mm
